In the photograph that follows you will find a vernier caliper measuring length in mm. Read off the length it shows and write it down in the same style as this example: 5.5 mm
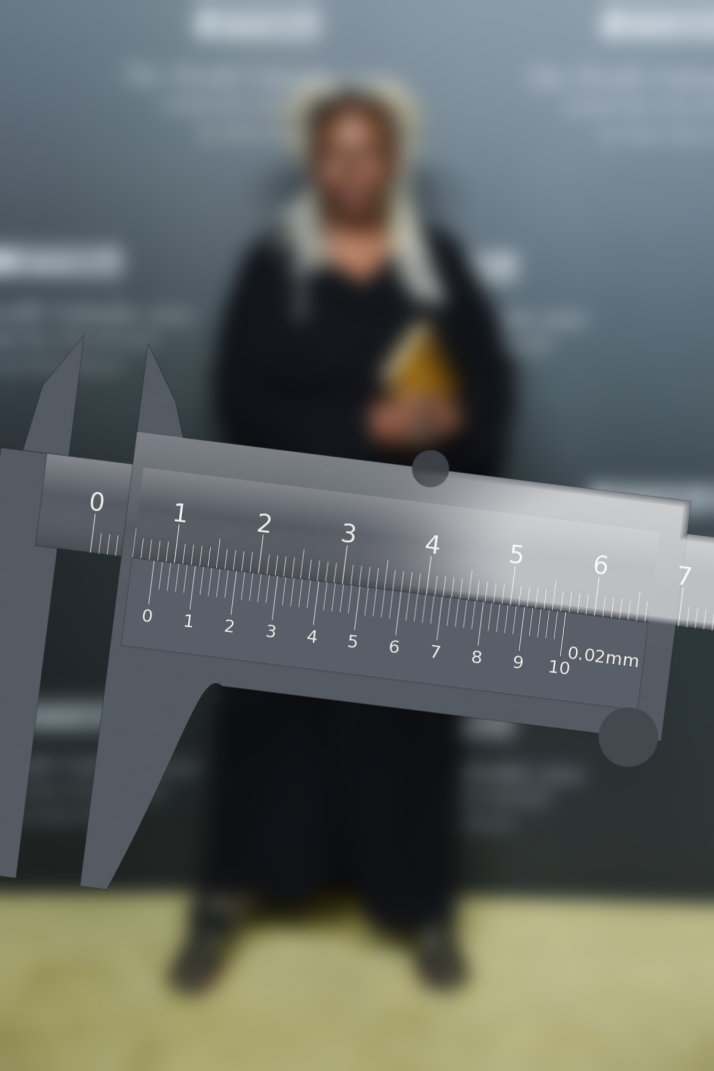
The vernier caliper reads 7.6 mm
